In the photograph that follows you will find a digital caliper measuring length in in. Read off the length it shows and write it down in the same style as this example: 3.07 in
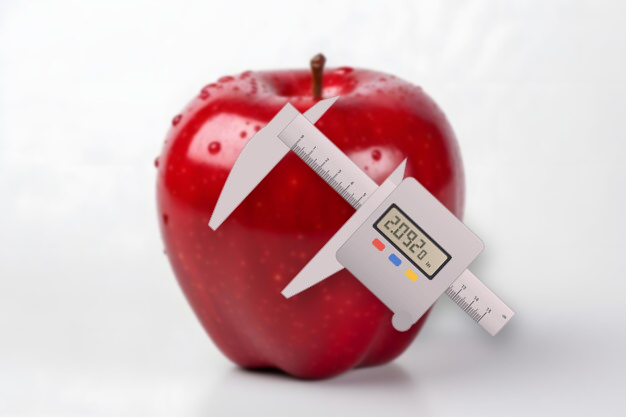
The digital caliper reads 2.0920 in
